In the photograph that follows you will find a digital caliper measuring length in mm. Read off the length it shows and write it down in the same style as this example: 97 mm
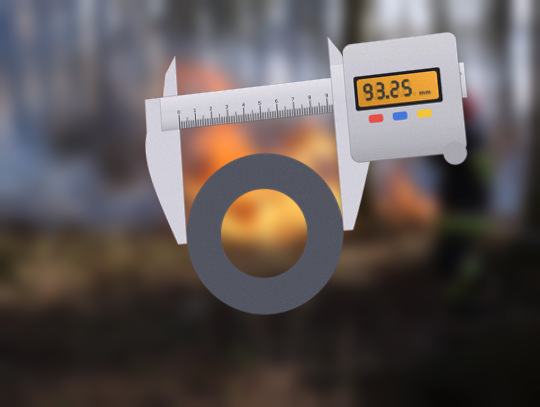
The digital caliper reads 93.25 mm
